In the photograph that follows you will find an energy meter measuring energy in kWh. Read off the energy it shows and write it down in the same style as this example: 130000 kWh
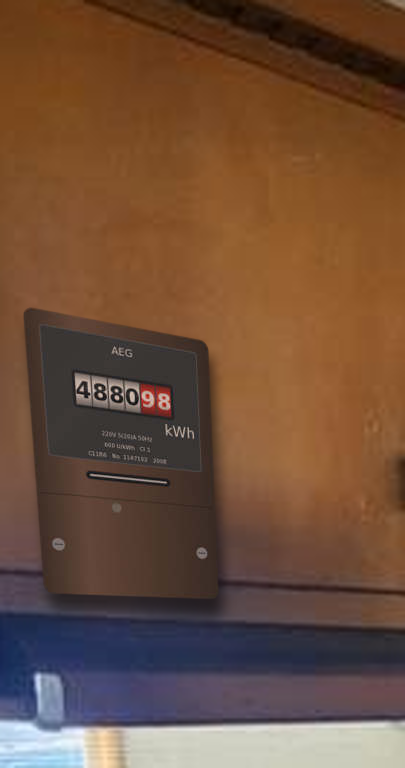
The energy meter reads 4880.98 kWh
